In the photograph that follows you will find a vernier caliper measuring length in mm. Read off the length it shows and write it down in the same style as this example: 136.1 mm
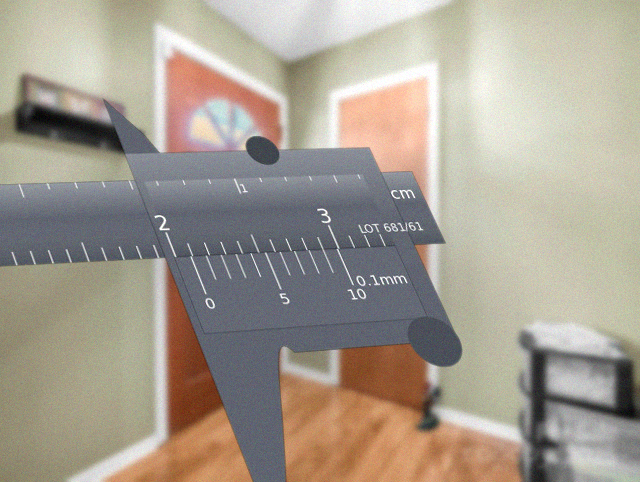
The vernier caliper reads 20.9 mm
